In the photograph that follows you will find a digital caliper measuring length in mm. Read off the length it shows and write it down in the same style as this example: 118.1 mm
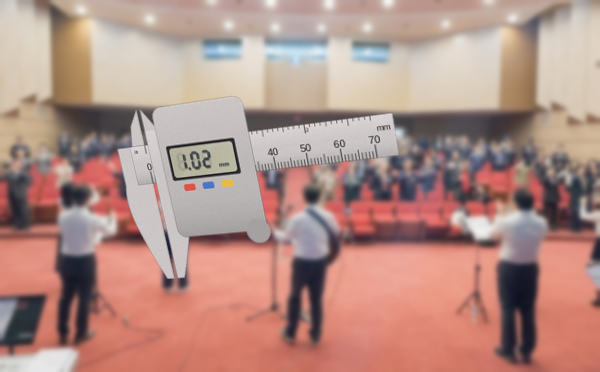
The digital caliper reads 1.02 mm
